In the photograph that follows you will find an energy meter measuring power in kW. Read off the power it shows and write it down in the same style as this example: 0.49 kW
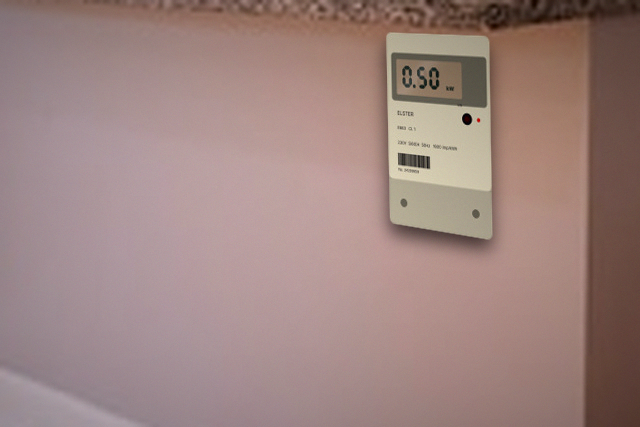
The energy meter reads 0.50 kW
